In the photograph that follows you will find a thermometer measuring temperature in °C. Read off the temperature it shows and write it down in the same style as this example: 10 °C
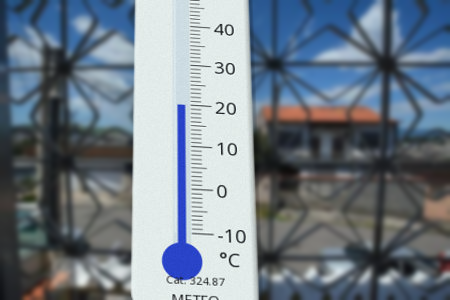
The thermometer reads 20 °C
